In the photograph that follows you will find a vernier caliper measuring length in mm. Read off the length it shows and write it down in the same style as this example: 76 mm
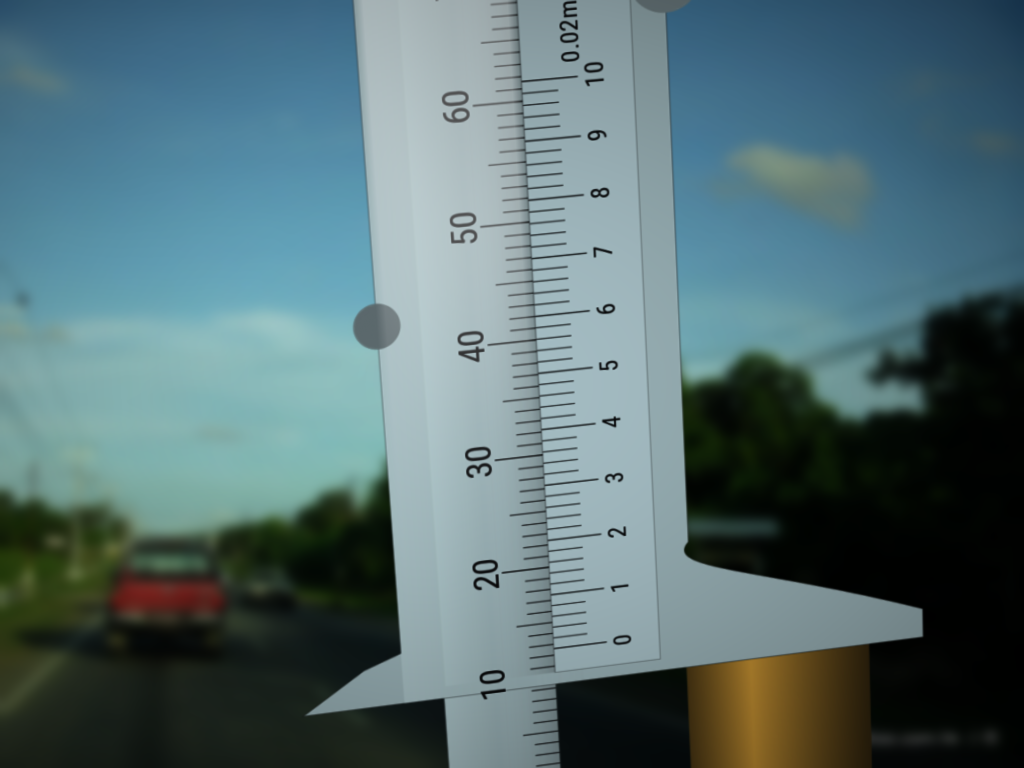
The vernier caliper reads 12.6 mm
